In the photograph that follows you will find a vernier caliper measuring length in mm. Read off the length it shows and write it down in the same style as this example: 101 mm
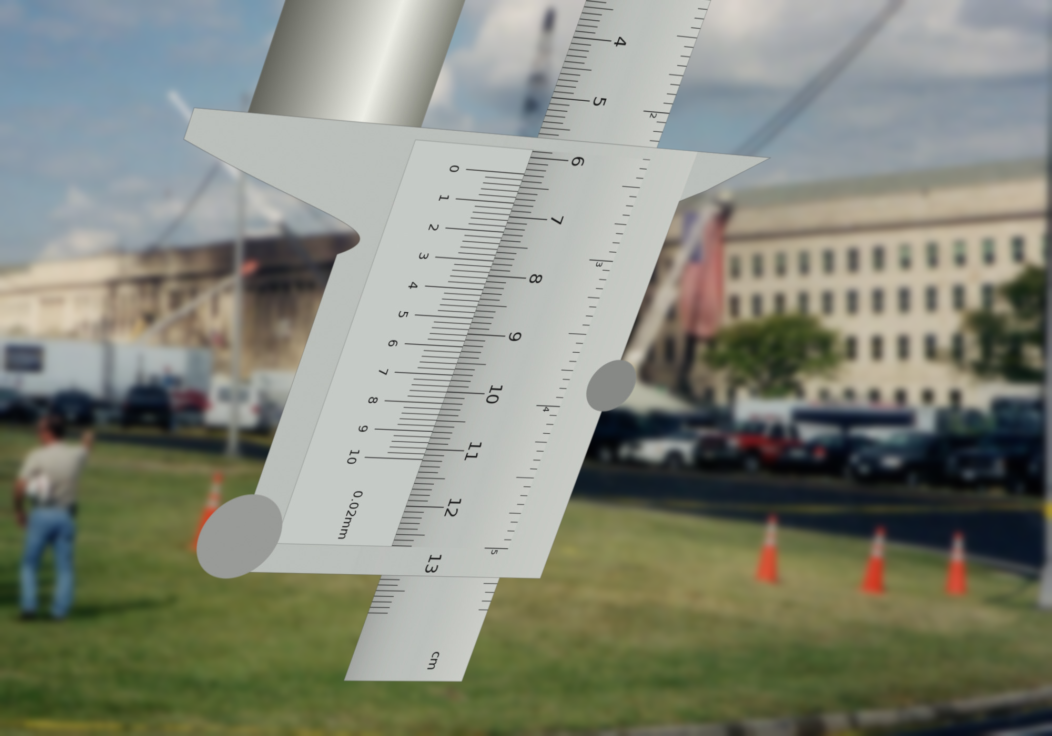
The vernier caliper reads 62.8 mm
